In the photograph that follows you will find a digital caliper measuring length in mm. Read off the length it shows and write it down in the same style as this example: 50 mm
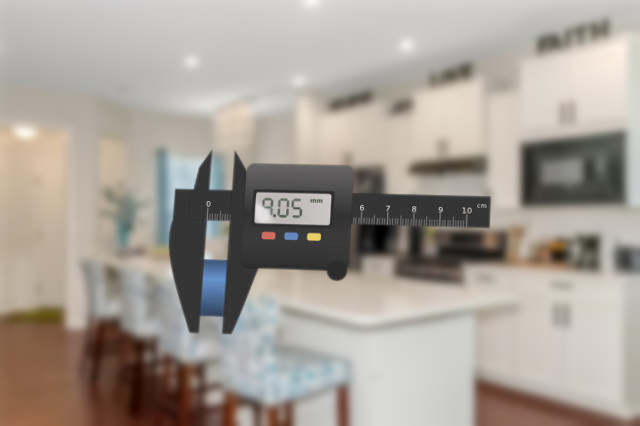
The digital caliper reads 9.05 mm
